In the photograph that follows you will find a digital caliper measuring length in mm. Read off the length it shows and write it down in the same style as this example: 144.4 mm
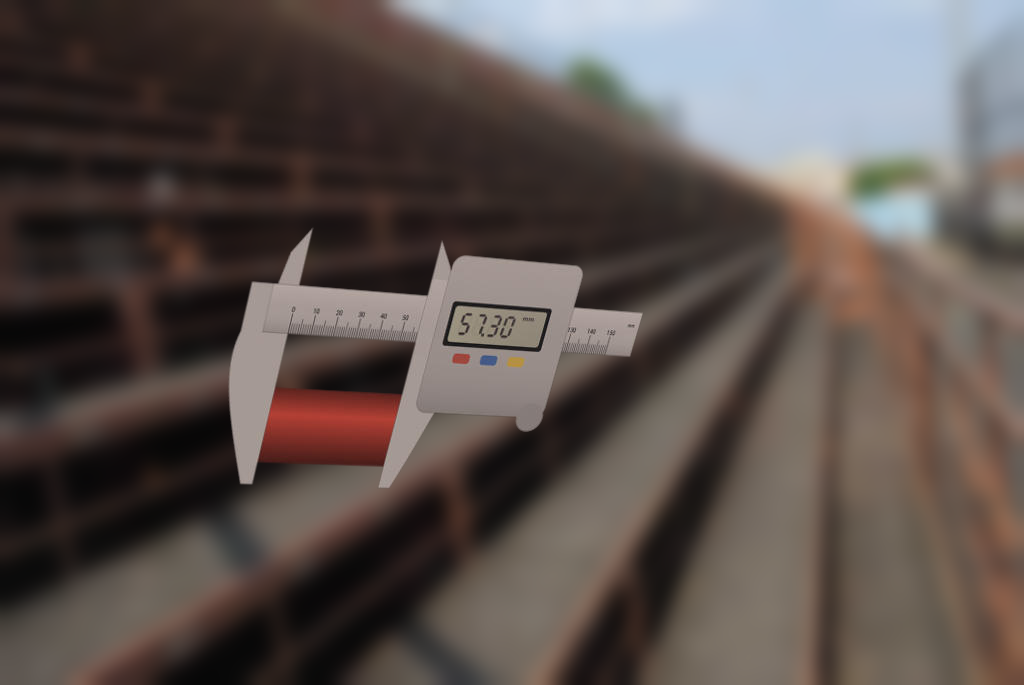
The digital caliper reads 57.30 mm
